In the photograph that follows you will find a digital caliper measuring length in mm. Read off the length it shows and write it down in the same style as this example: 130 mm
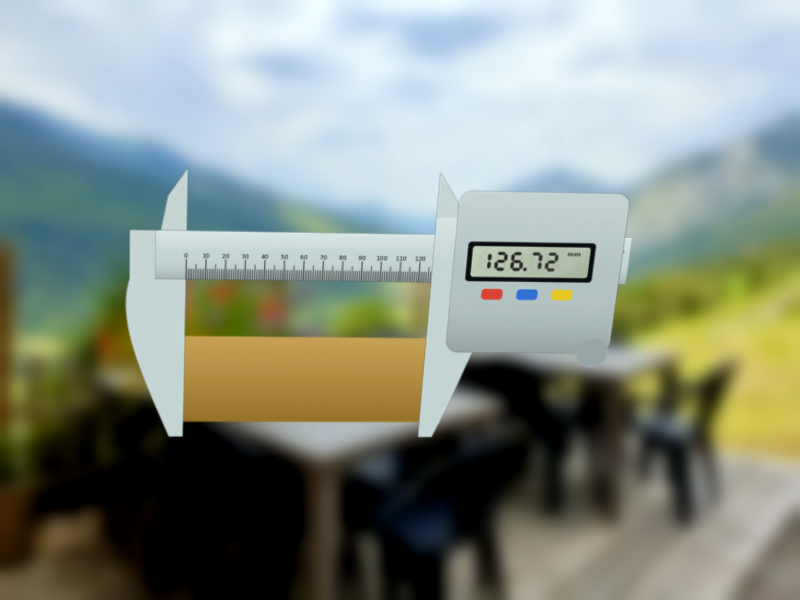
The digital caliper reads 126.72 mm
